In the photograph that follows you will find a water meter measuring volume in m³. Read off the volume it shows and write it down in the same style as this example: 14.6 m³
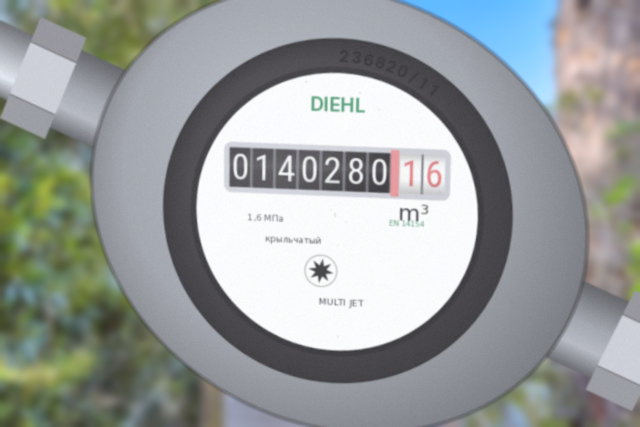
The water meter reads 140280.16 m³
